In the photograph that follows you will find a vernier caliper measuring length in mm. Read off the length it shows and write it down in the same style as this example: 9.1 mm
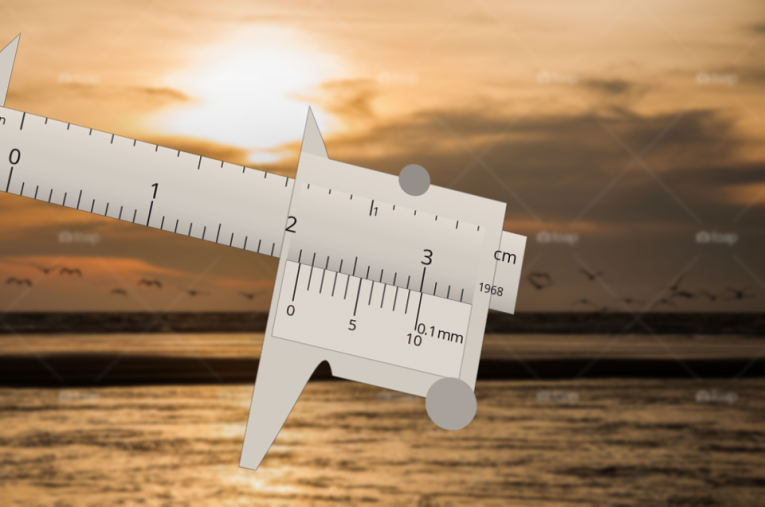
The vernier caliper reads 21.1 mm
